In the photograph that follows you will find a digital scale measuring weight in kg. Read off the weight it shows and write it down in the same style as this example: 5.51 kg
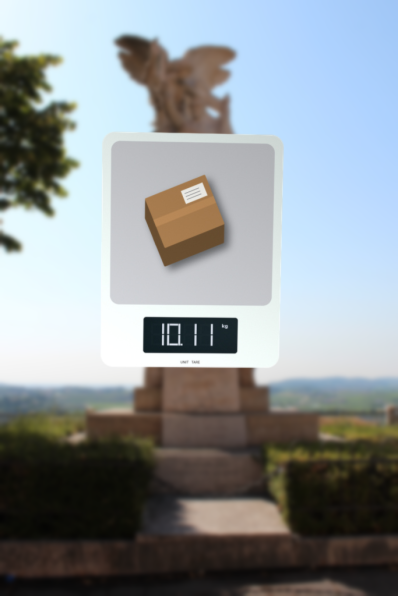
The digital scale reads 10.11 kg
